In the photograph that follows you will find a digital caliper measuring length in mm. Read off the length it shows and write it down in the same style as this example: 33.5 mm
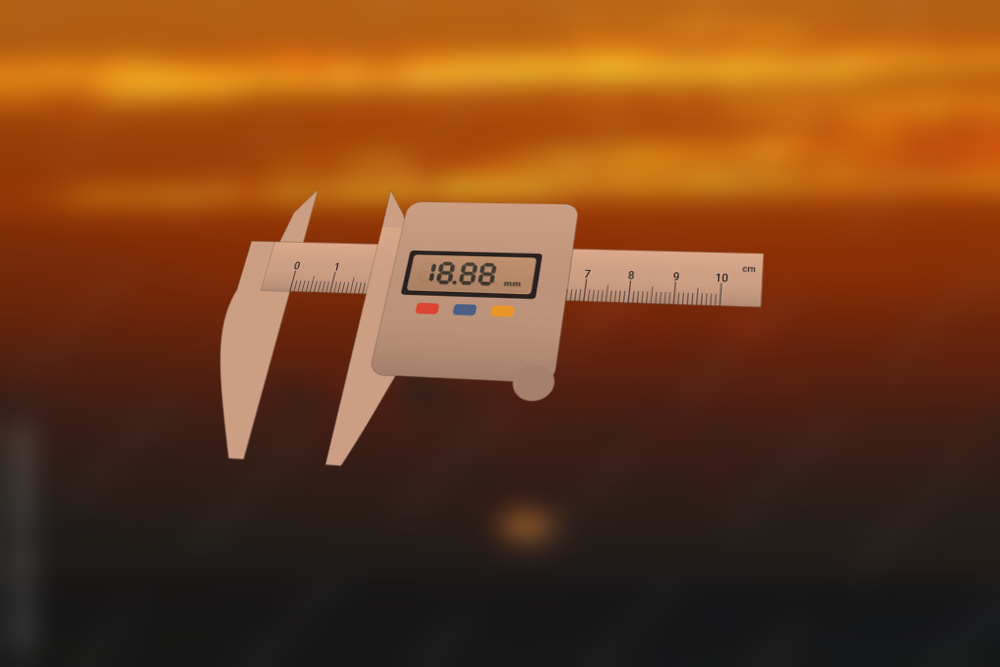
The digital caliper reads 18.88 mm
